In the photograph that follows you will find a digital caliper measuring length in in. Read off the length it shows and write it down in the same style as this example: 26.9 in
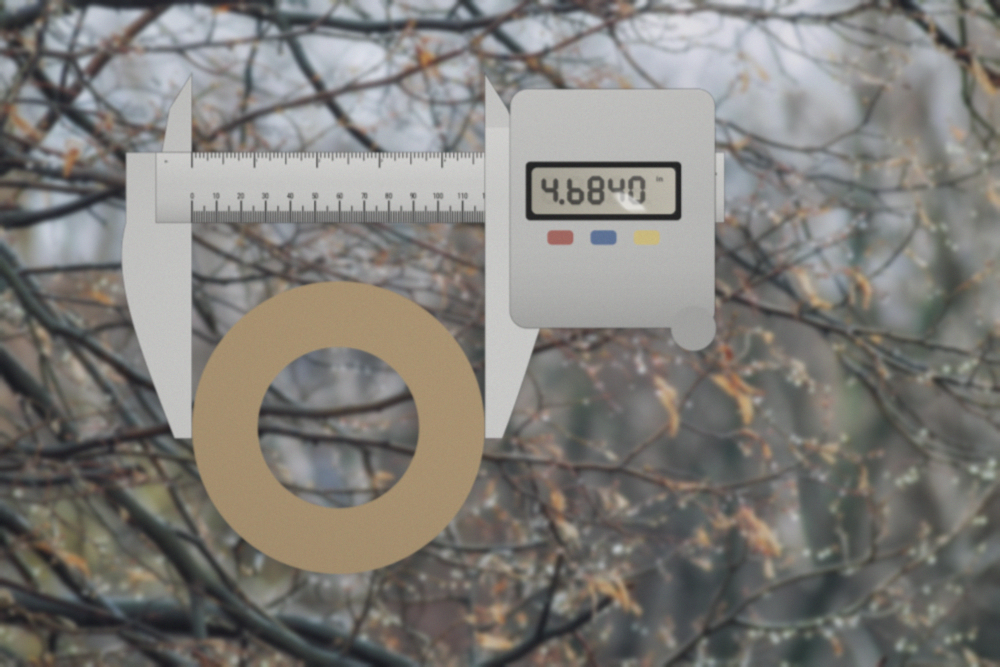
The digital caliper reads 4.6840 in
